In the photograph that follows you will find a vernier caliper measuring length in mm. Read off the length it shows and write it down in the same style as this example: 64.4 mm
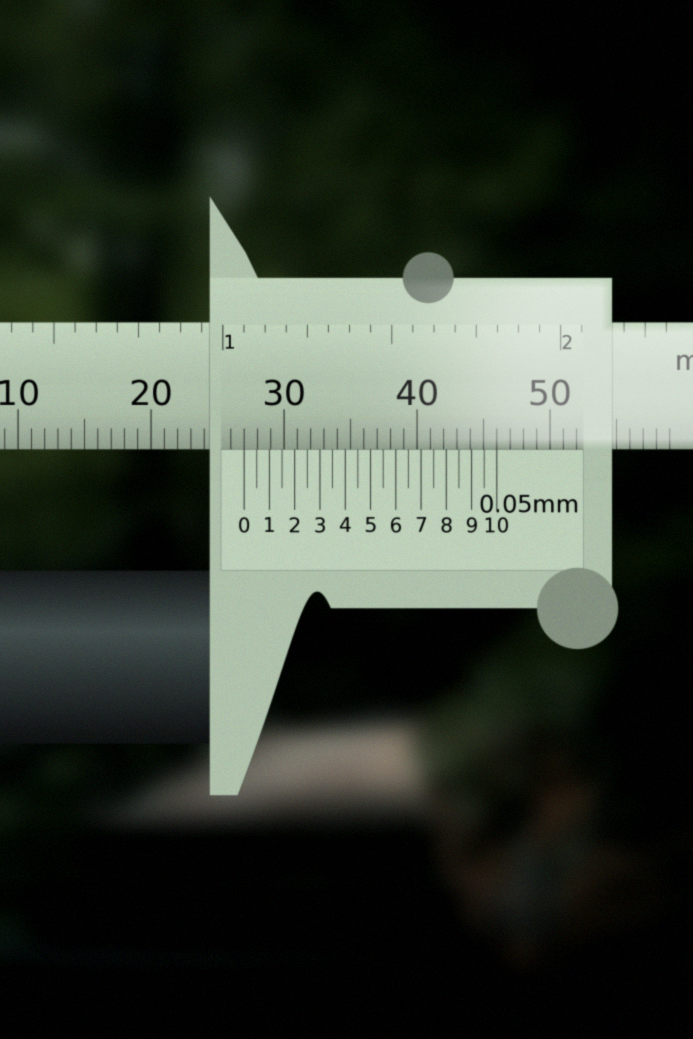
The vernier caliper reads 27.0 mm
